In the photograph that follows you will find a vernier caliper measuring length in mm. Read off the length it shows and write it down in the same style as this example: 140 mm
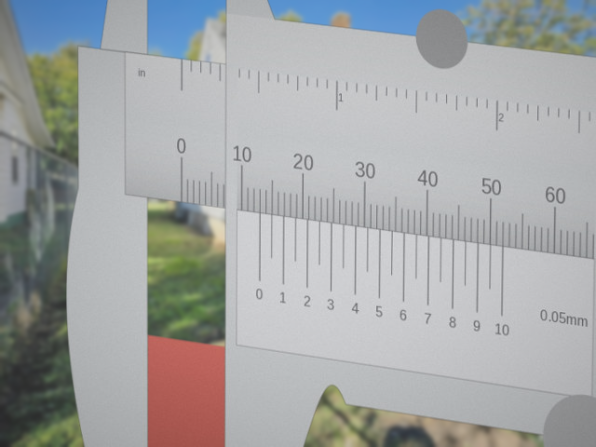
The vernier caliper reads 13.0 mm
